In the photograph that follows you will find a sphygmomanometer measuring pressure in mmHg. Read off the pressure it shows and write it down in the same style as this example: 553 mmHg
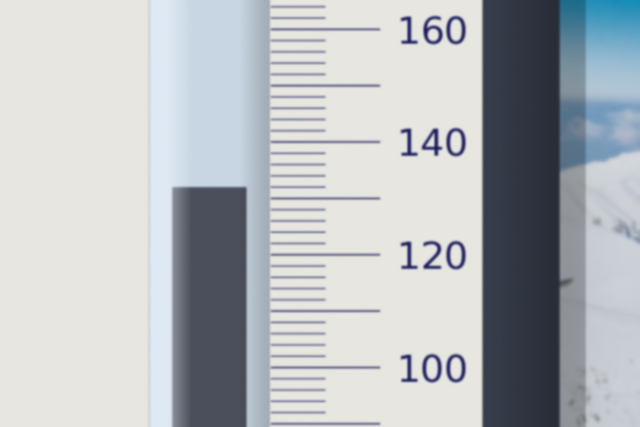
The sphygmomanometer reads 132 mmHg
